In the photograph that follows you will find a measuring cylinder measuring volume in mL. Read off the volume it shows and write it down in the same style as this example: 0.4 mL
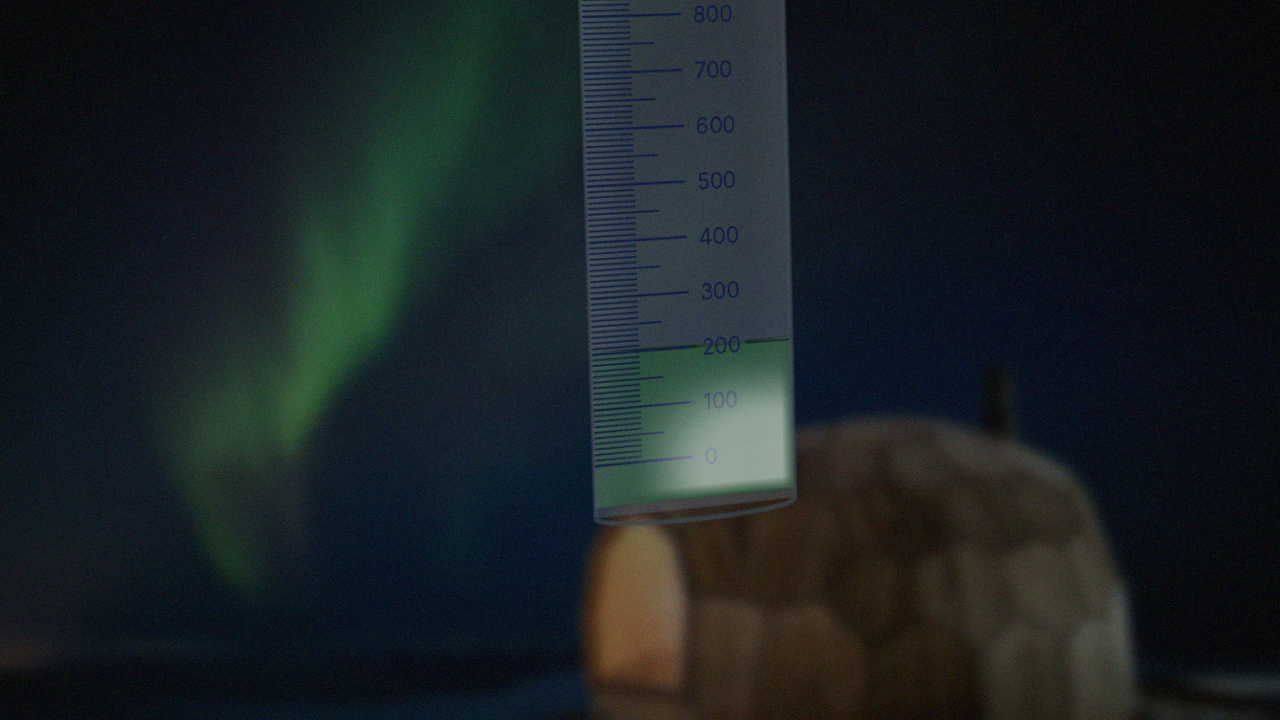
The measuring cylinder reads 200 mL
